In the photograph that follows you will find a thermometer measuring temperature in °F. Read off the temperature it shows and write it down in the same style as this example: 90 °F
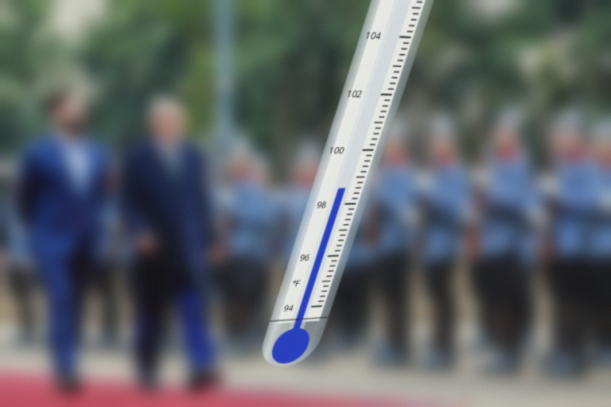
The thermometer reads 98.6 °F
